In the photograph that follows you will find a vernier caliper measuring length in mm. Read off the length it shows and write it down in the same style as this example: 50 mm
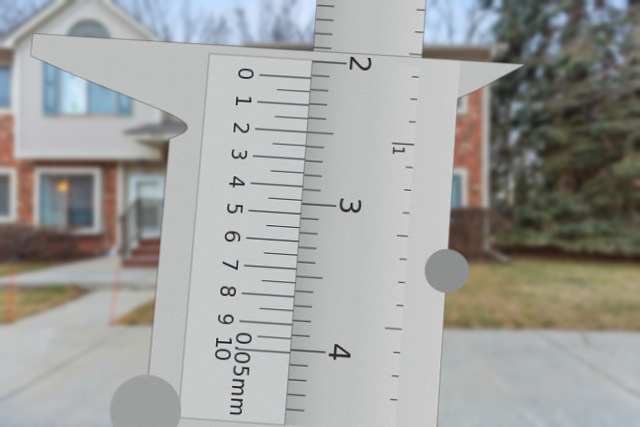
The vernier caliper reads 21.2 mm
